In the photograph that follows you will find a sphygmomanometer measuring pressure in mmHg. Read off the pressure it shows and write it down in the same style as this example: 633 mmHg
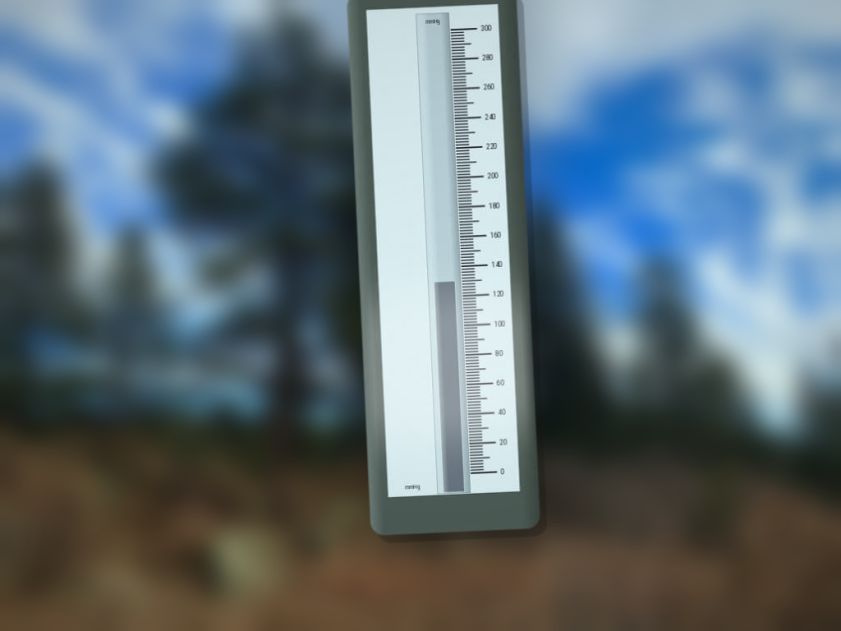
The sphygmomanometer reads 130 mmHg
